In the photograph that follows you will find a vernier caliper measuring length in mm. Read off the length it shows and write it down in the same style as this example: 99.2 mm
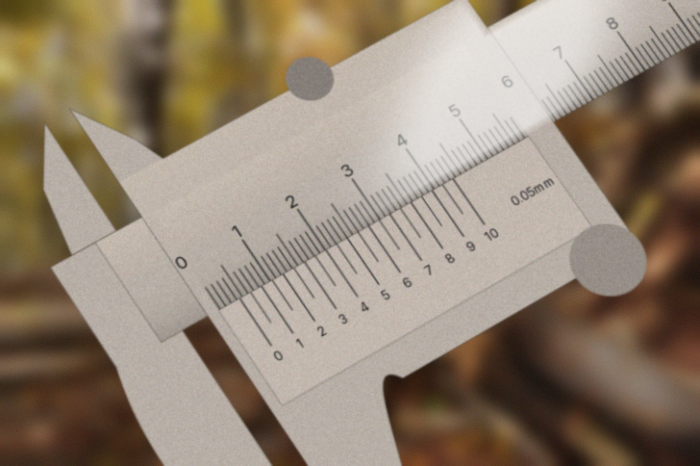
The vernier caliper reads 4.5 mm
